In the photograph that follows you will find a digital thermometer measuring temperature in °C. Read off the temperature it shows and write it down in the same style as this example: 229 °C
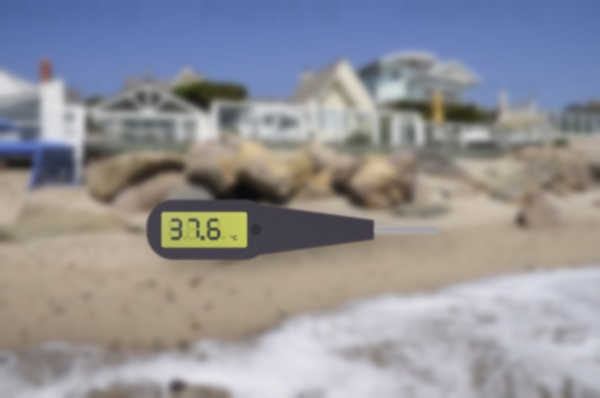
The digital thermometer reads 37.6 °C
